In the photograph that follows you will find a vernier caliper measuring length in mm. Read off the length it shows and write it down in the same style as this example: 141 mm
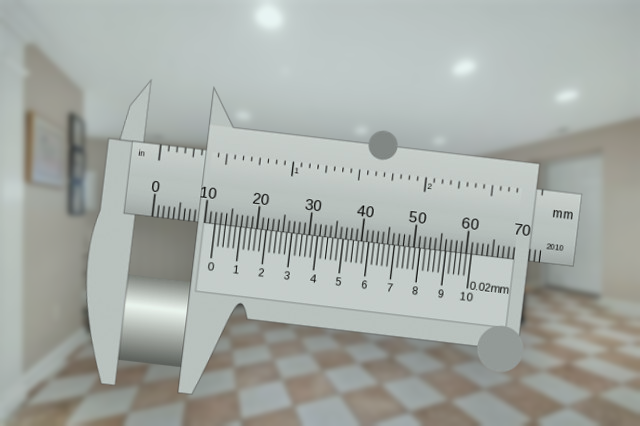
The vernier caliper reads 12.0 mm
